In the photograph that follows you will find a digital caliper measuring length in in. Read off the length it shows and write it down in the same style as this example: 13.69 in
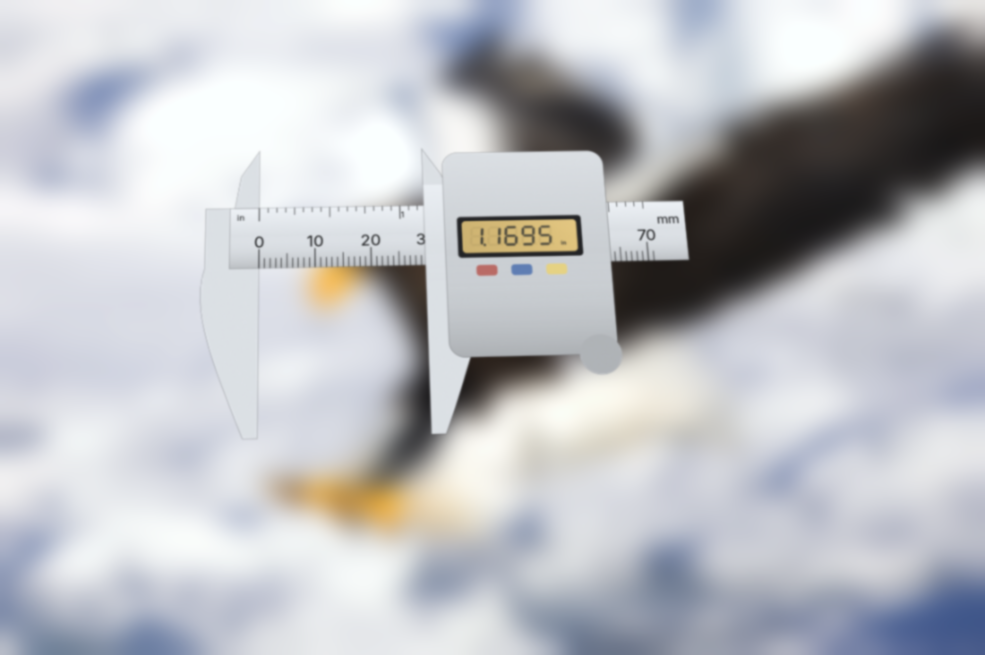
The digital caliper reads 1.1695 in
